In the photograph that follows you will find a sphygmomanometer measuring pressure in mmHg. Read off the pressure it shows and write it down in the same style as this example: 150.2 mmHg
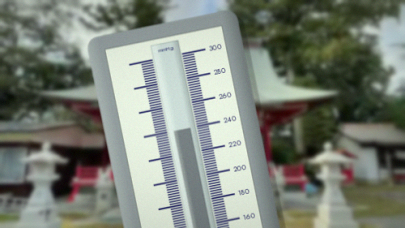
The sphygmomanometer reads 240 mmHg
